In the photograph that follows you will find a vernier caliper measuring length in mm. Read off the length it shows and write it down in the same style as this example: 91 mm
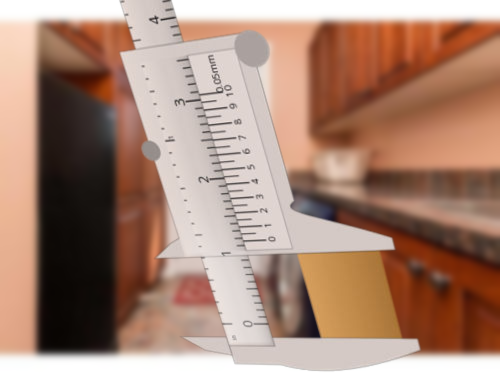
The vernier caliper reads 11.6 mm
